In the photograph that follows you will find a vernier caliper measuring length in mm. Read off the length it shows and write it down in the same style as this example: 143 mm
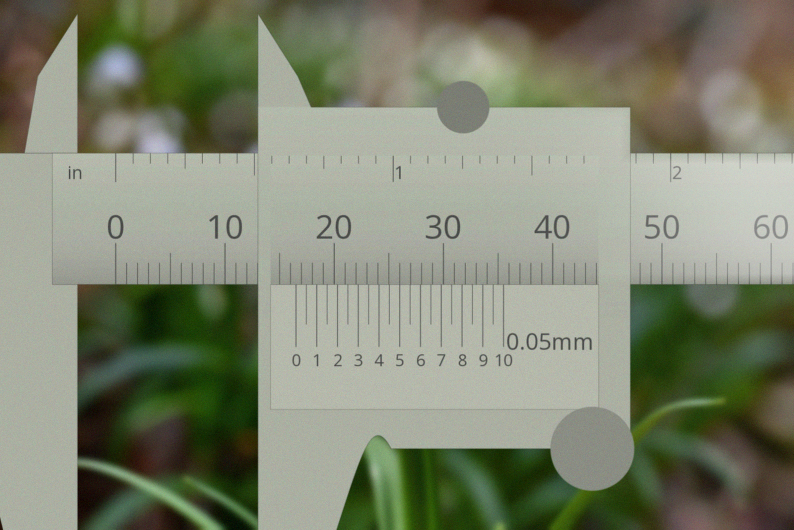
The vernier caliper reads 16.5 mm
